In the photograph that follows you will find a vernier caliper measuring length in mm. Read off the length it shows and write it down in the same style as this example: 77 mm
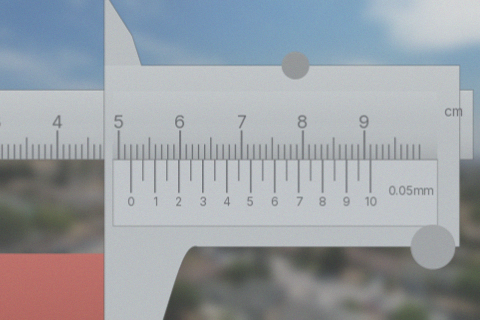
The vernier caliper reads 52.0 mm
